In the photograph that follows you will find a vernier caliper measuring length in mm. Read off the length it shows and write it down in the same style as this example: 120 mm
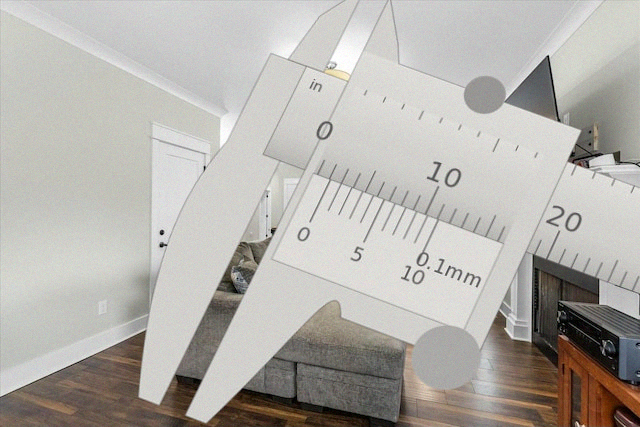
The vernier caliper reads 2.1 mm
